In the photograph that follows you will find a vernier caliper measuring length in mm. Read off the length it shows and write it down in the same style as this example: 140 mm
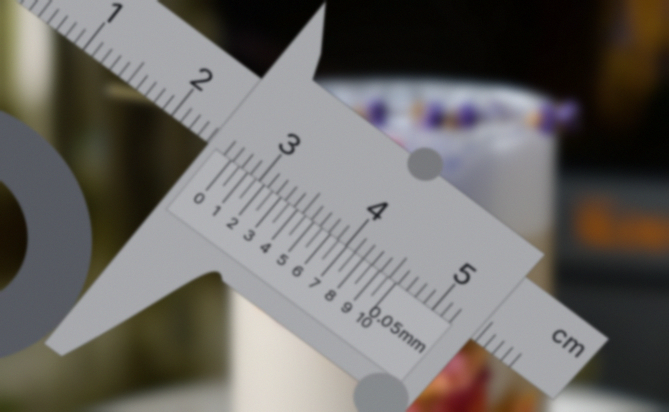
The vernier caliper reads 26.8 mm
